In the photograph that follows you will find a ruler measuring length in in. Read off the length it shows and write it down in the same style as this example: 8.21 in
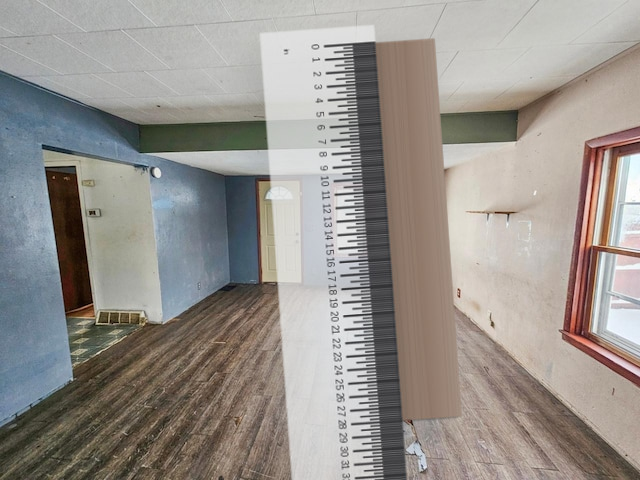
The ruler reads 28 in
